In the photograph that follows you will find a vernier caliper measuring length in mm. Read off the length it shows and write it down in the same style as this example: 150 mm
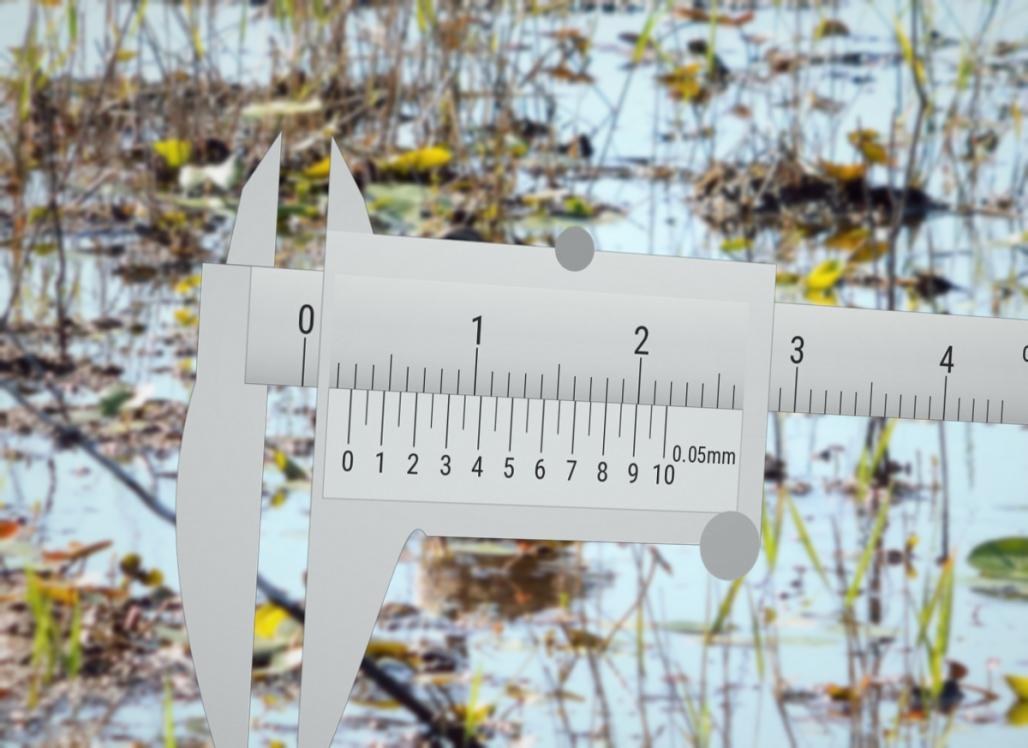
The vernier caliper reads 2.8 mm
